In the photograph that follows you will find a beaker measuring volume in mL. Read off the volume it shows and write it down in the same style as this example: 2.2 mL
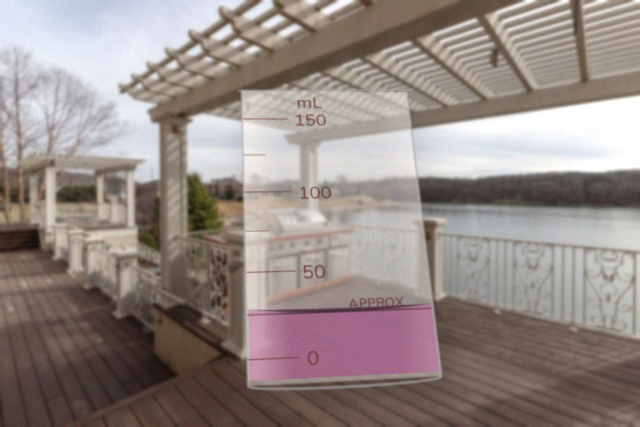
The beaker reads 25 mL
